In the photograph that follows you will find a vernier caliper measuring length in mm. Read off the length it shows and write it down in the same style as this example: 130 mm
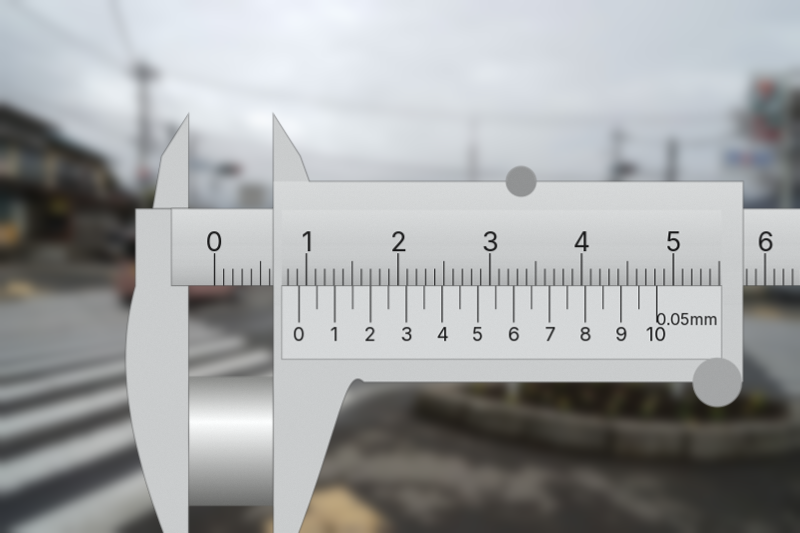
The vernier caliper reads 9.2 mm
